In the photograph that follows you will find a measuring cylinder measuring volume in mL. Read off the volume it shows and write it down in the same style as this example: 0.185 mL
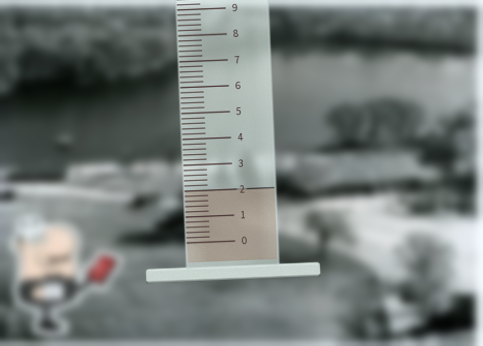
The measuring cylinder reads 2 mL
